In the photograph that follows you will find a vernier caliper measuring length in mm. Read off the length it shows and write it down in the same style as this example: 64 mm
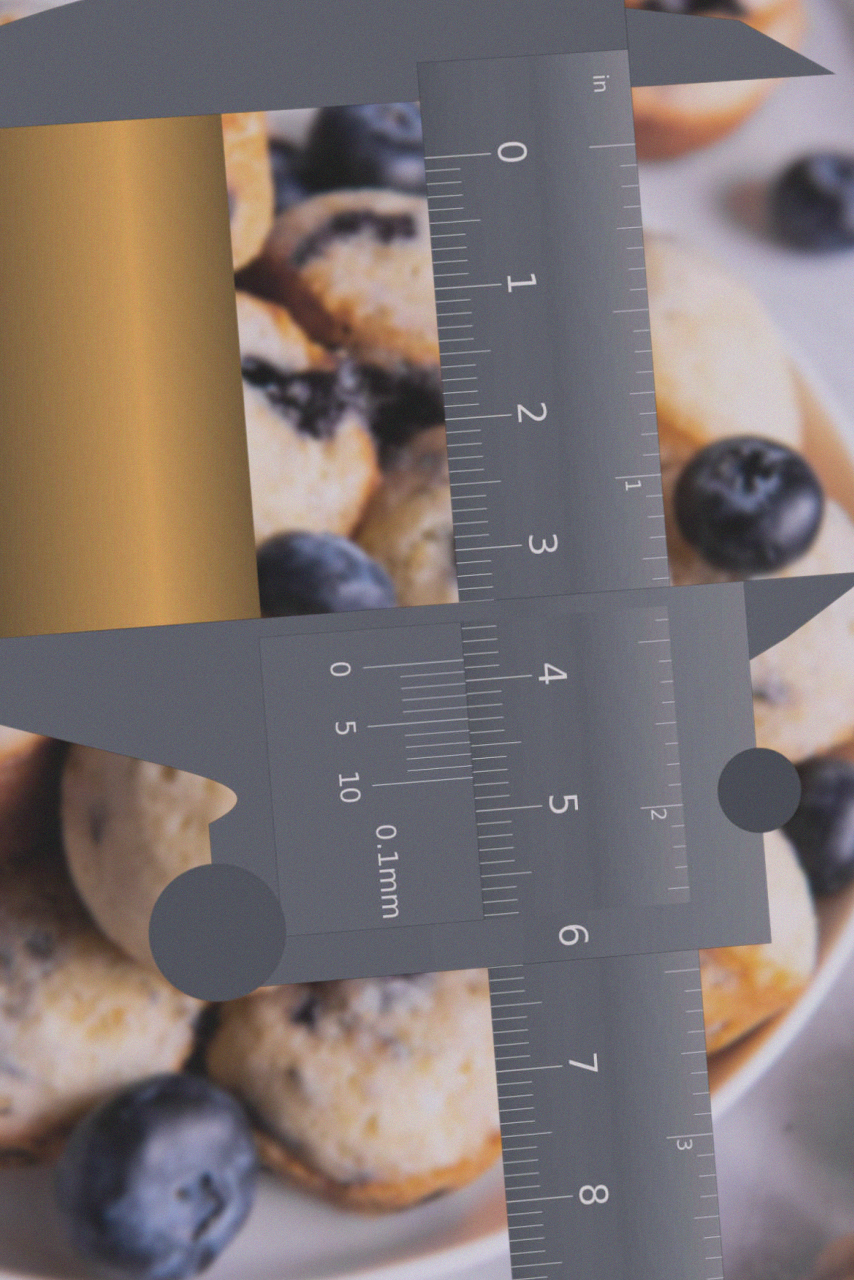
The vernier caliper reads 38.4 mm
